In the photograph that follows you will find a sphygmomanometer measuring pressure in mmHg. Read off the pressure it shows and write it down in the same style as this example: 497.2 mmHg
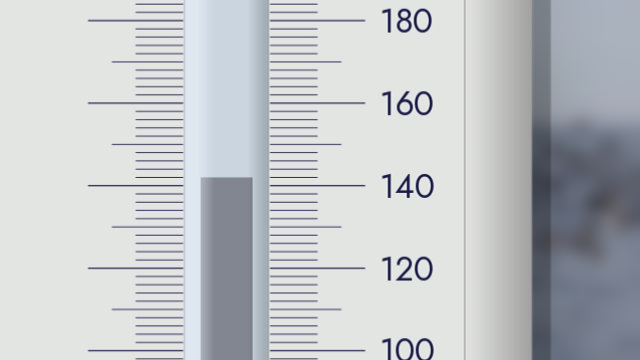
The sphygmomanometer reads 142 mmHg
